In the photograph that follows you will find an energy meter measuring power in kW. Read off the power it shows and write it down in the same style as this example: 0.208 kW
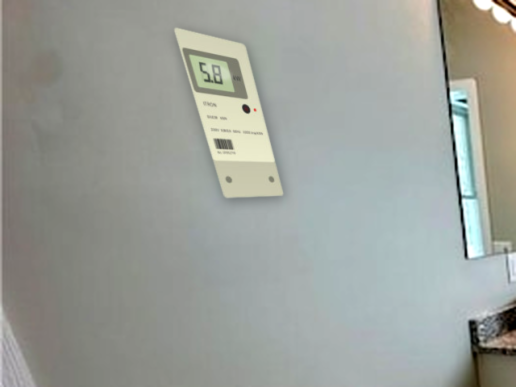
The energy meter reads 5.8 kW
